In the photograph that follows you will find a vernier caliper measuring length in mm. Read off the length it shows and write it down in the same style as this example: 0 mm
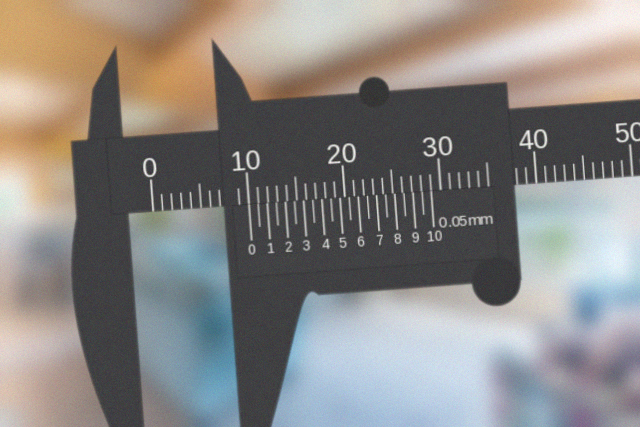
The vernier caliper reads 10.0 mm
